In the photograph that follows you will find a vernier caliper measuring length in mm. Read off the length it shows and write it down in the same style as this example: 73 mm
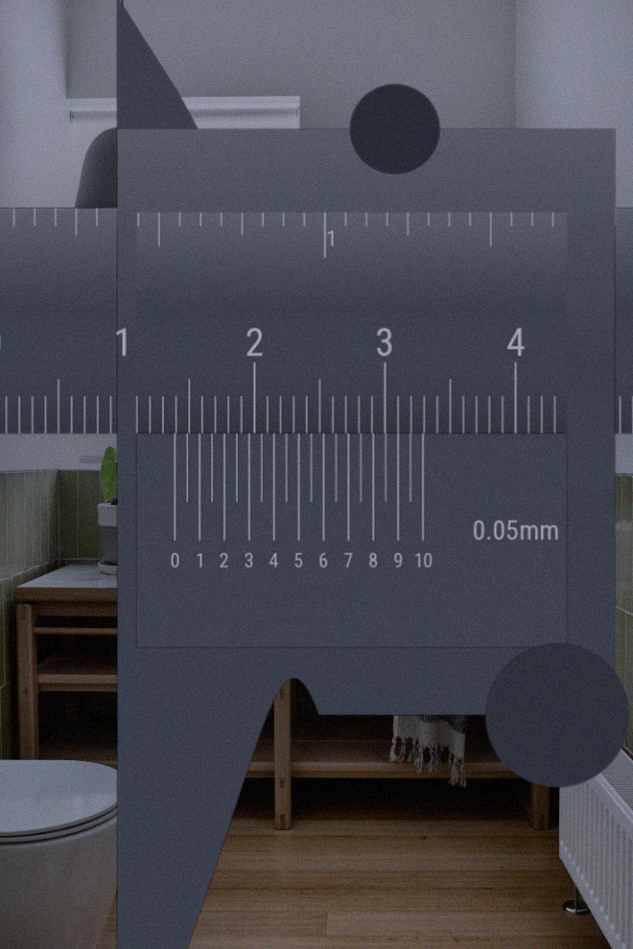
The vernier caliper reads 13.9 mm
